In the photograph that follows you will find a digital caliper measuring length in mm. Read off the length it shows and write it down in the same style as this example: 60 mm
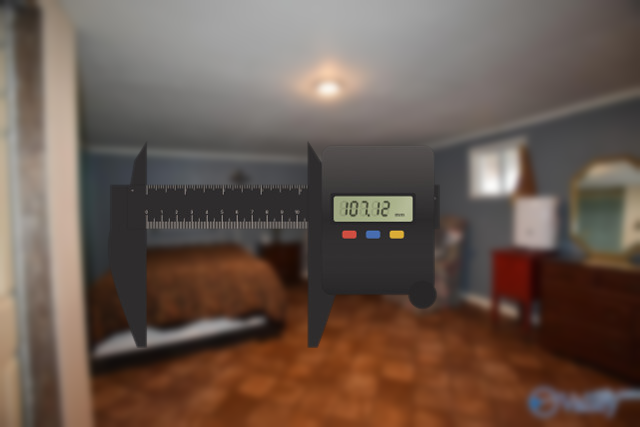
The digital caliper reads 107.12 mm
